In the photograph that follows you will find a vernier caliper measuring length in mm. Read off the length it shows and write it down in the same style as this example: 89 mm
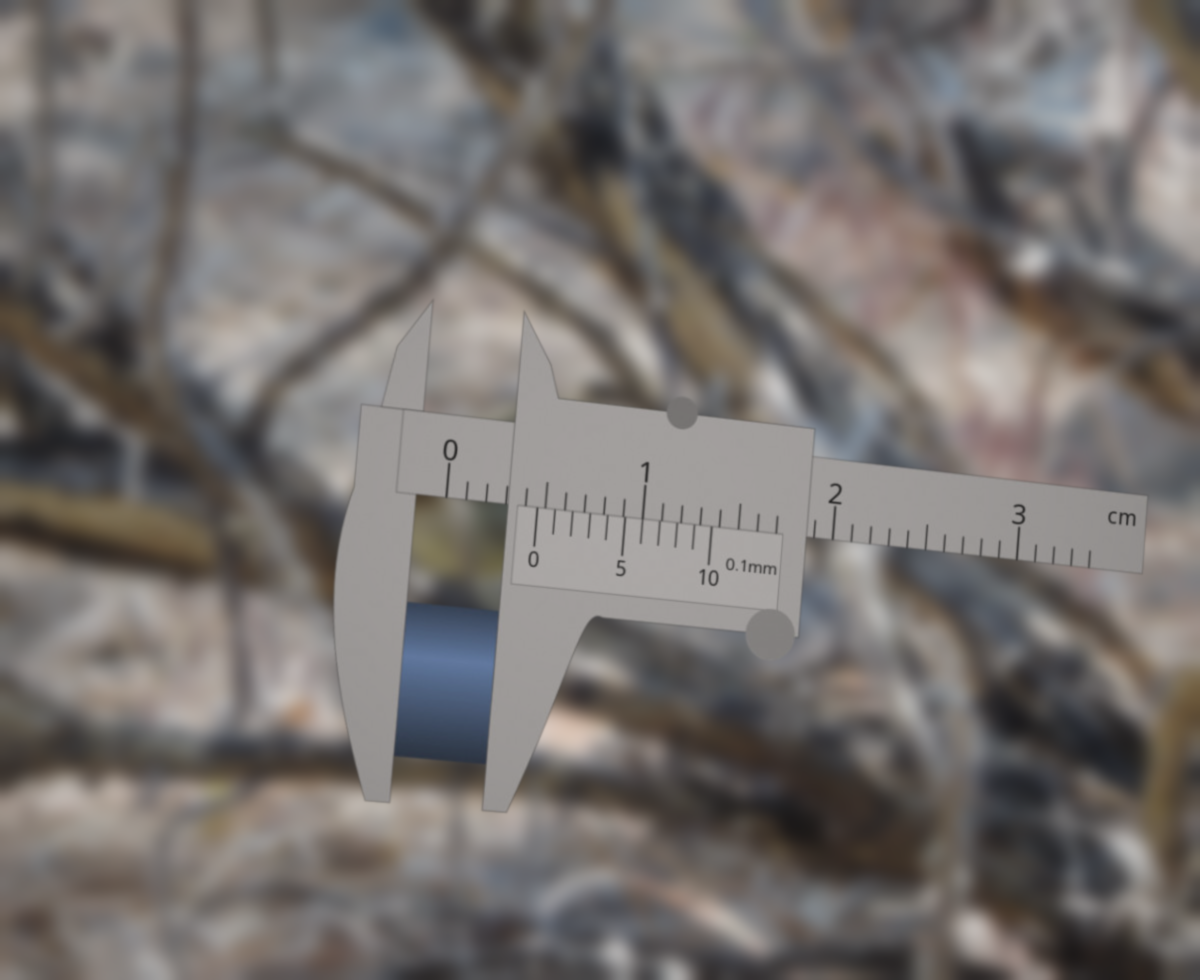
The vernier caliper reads 4.6 mm
